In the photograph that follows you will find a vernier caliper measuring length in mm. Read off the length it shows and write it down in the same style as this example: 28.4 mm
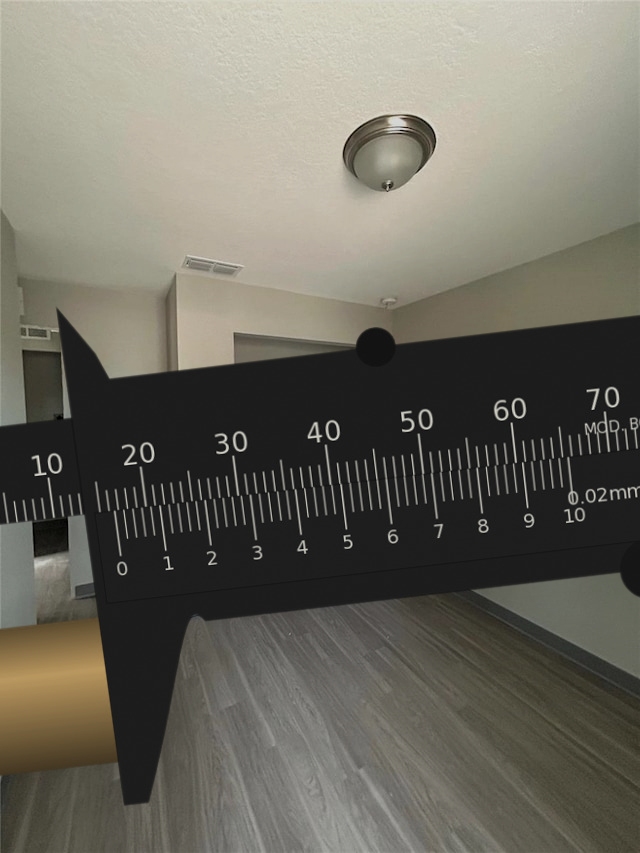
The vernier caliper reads 16.6 mm
